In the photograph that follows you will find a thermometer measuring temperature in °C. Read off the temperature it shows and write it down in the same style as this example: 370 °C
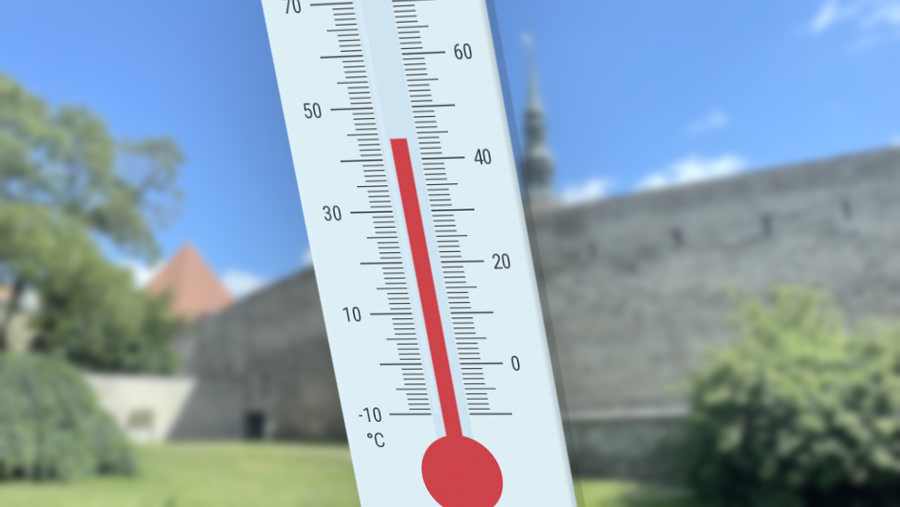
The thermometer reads 44 °C
